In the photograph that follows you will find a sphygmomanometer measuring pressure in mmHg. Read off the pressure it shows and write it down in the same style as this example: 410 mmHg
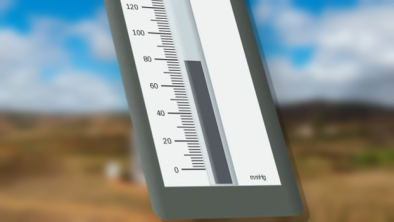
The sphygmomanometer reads 80 mmHg
